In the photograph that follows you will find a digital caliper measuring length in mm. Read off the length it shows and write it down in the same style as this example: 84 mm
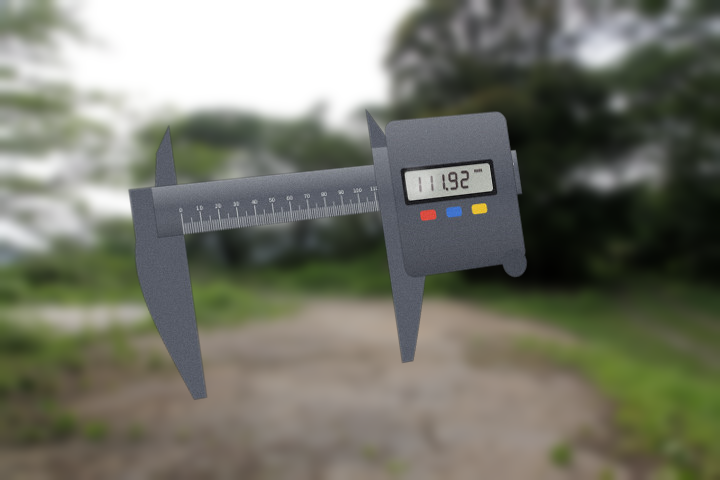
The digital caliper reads 111.92 mm
